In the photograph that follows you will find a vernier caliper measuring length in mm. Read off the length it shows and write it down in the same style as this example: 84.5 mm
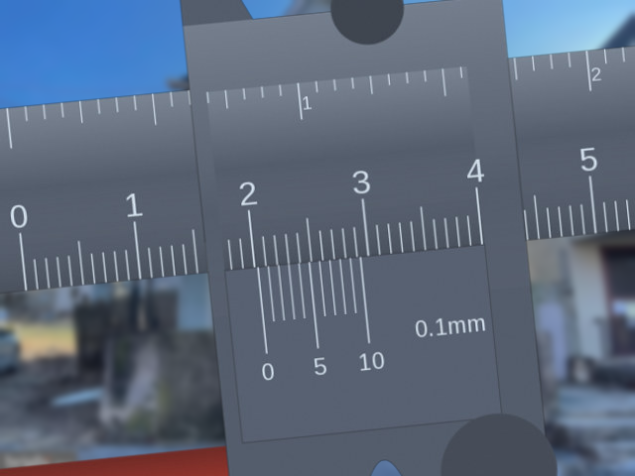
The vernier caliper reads 20.3 mm
